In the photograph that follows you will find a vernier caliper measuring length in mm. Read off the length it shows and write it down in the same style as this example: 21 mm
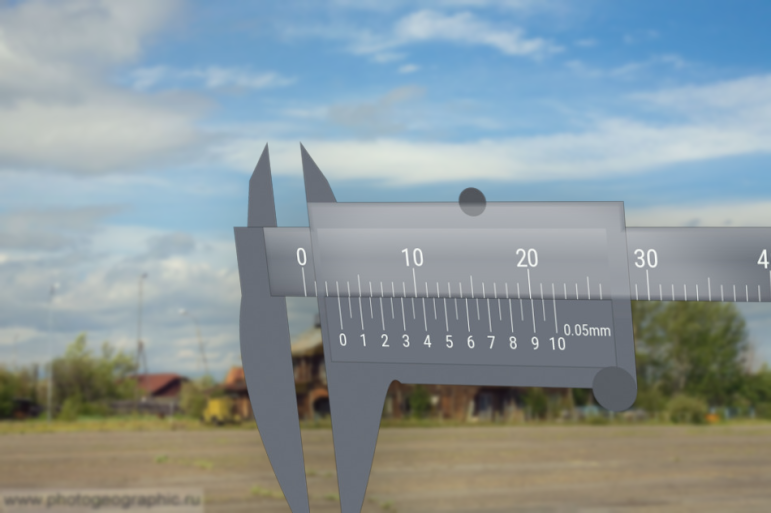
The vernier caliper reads 3.0 mm
